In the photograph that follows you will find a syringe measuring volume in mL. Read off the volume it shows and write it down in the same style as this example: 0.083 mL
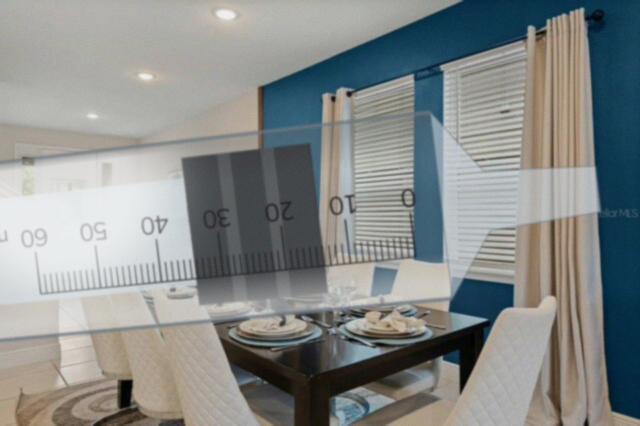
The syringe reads 14 mL
